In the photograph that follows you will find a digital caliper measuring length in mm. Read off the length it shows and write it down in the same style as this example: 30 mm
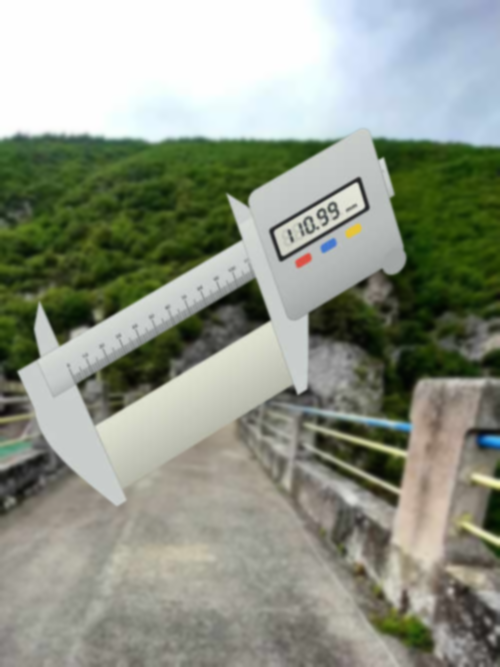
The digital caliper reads 110.99 mm
